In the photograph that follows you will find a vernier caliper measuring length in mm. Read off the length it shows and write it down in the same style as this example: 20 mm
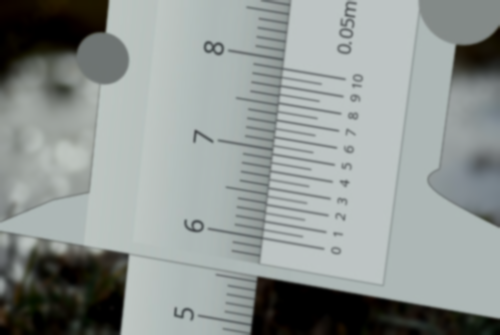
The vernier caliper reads 60.0 mm
